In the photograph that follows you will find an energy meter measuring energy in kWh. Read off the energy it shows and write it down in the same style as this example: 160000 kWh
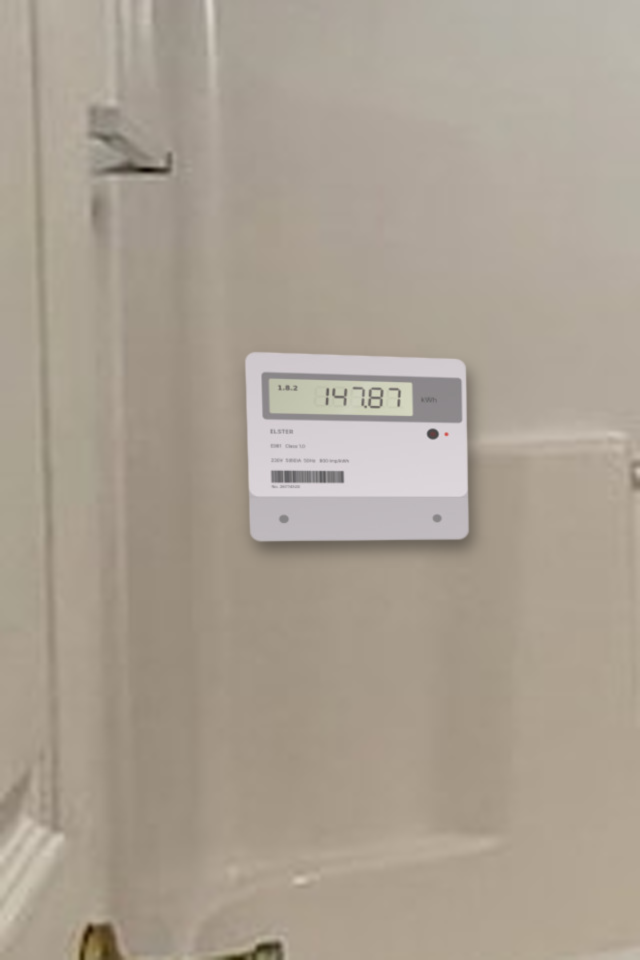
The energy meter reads 147.87 kWh
